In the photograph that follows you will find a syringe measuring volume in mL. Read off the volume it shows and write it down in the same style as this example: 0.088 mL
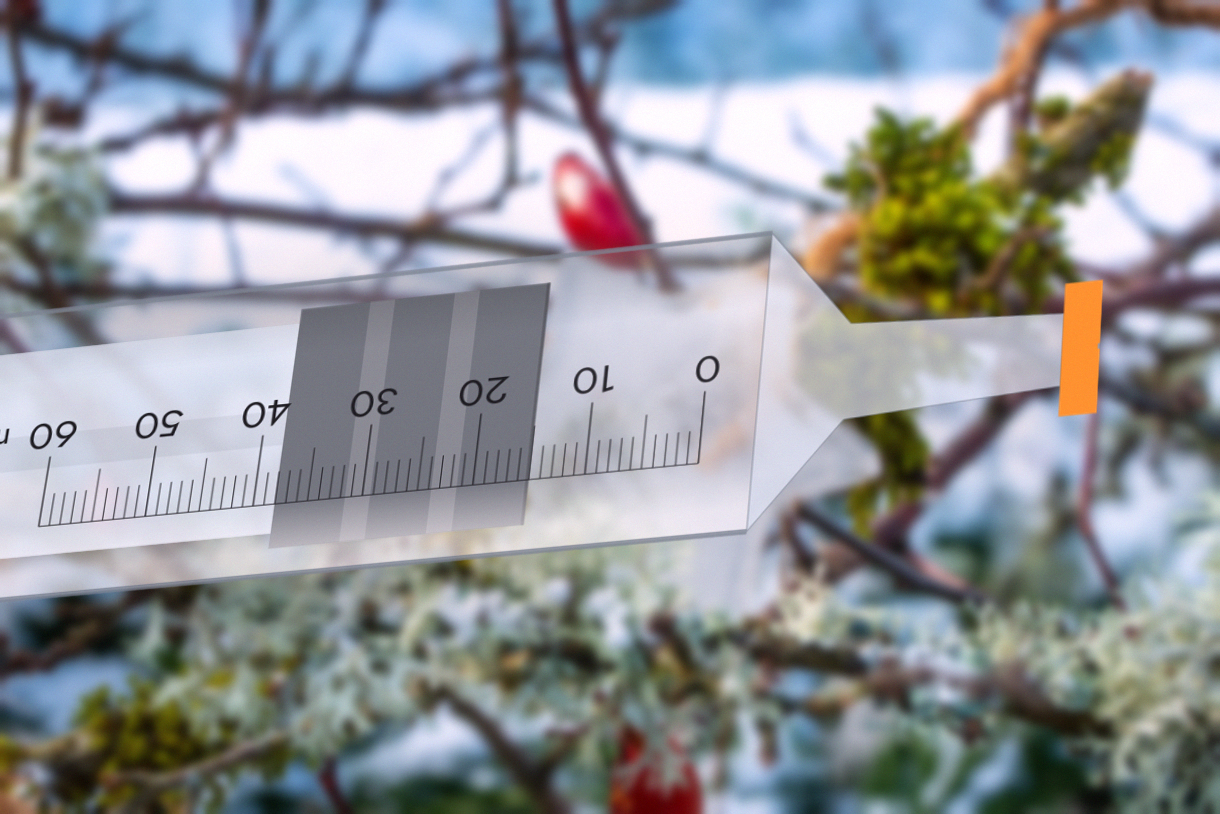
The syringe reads 15 mL
